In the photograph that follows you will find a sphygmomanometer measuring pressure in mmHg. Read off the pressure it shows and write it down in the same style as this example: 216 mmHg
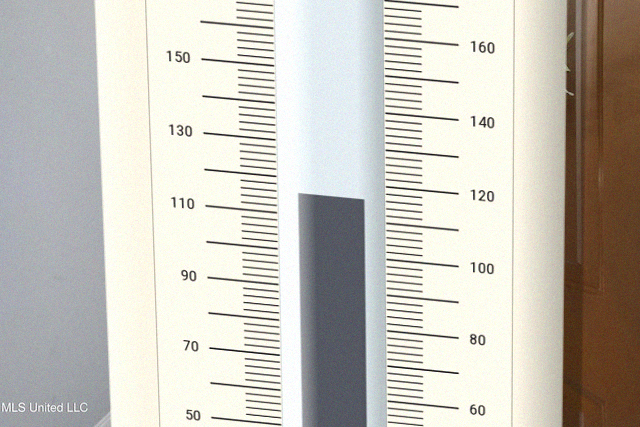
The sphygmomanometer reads 116 mmHg
